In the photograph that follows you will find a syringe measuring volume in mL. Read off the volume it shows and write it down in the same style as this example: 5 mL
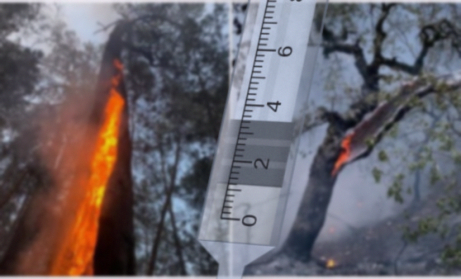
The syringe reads 1.2 mL
